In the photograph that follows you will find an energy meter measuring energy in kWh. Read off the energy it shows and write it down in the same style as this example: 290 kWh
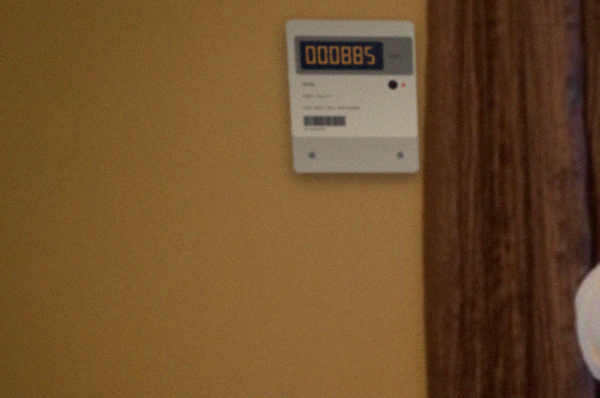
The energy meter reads 885 kWh
